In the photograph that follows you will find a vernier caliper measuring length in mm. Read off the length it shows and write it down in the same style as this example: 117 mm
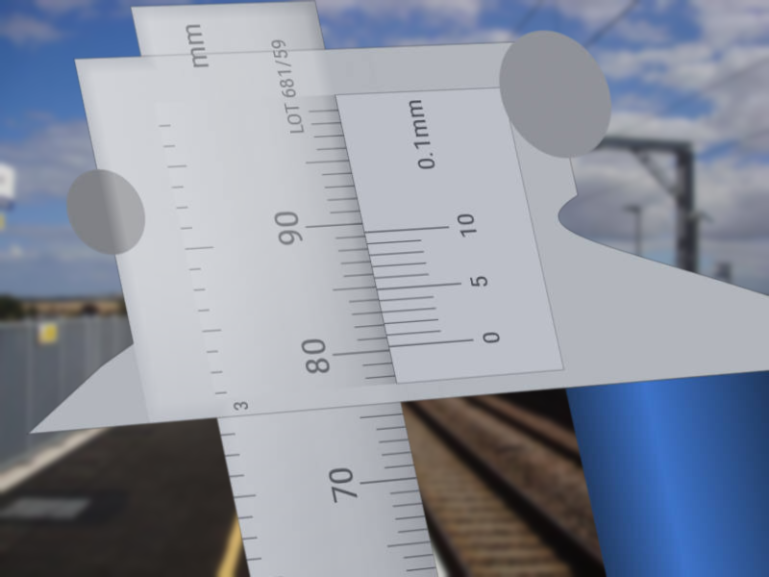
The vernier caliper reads 80.3 mm
